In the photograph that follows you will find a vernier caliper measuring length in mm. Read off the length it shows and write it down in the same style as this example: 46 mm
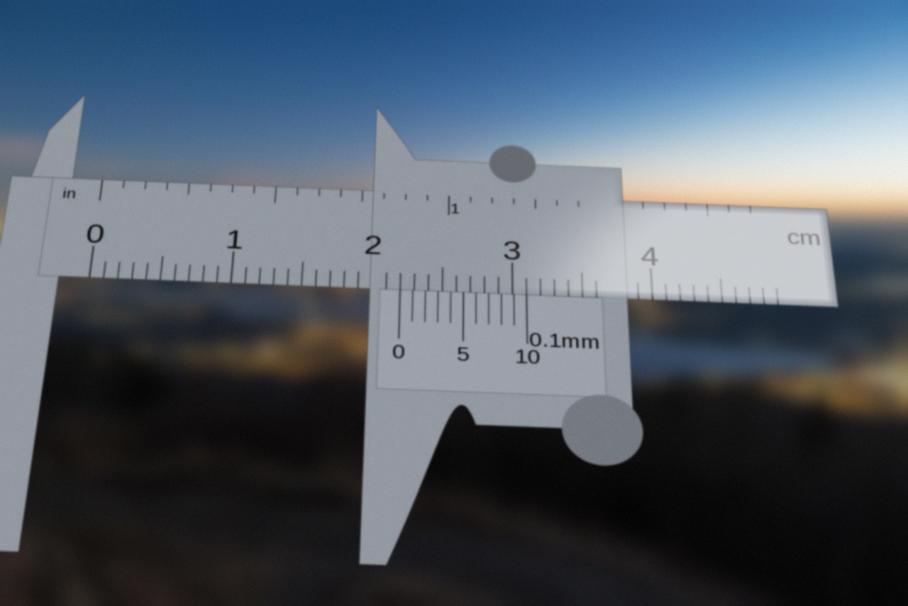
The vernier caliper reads 22.0 mm
